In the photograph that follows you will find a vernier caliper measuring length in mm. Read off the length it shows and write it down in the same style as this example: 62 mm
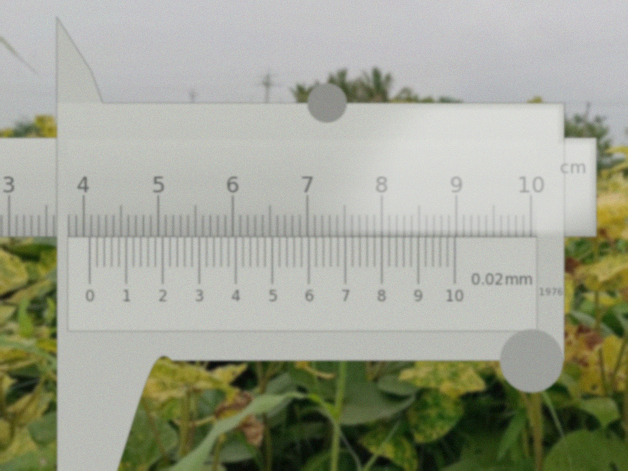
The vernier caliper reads 40.8 mm
